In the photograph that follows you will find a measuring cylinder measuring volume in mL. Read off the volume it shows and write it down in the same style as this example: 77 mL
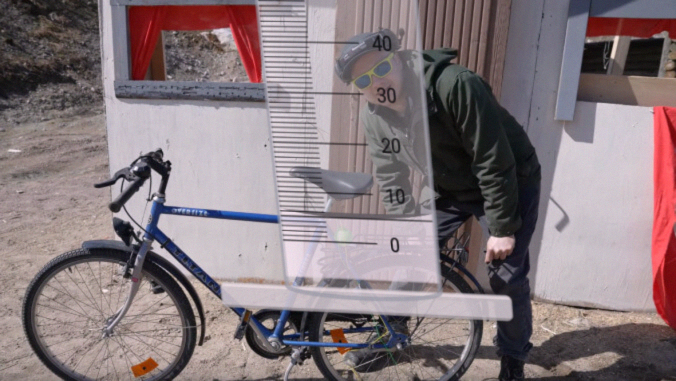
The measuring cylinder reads 5 mL
